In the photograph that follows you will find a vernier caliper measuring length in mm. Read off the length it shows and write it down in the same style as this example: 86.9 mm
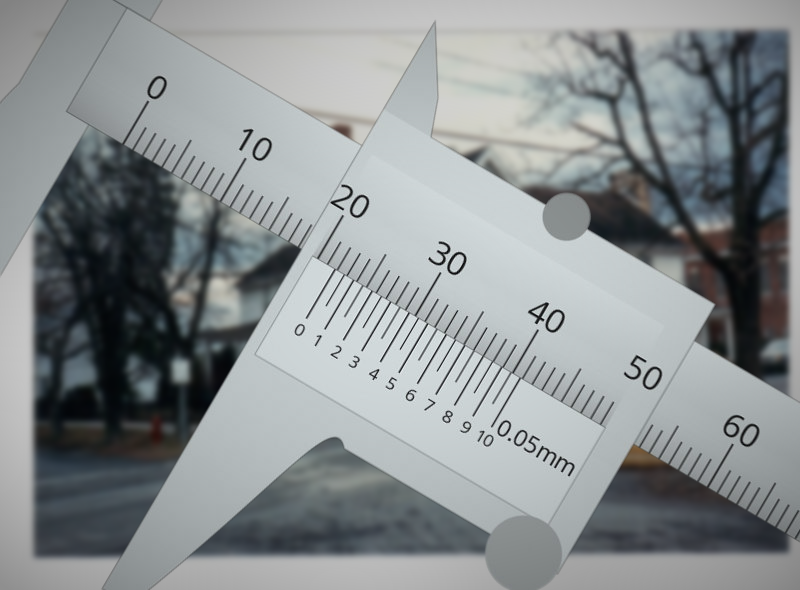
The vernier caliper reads 21.8 mm
